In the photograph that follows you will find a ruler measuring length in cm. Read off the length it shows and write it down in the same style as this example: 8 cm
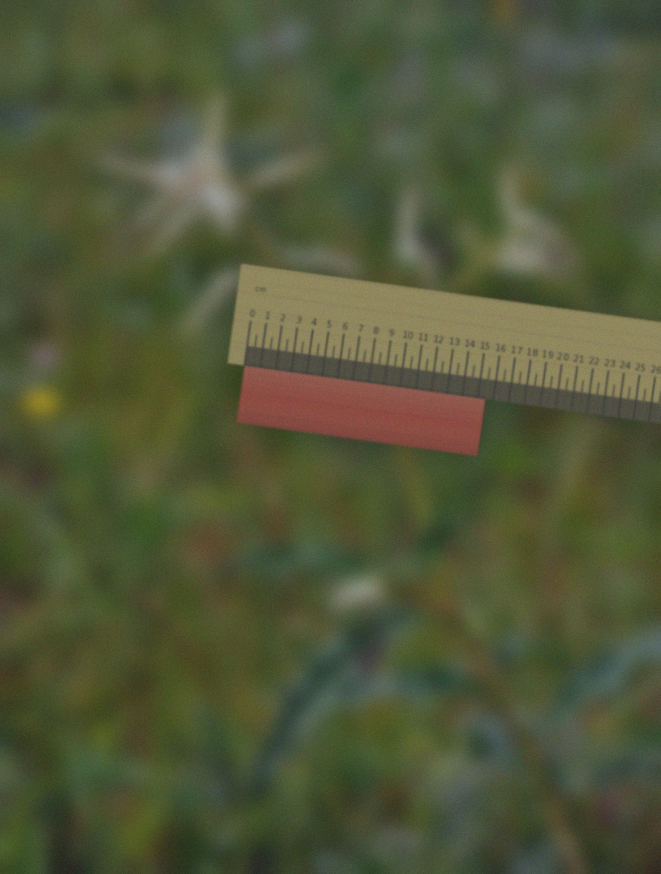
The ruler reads 15.5 cm
